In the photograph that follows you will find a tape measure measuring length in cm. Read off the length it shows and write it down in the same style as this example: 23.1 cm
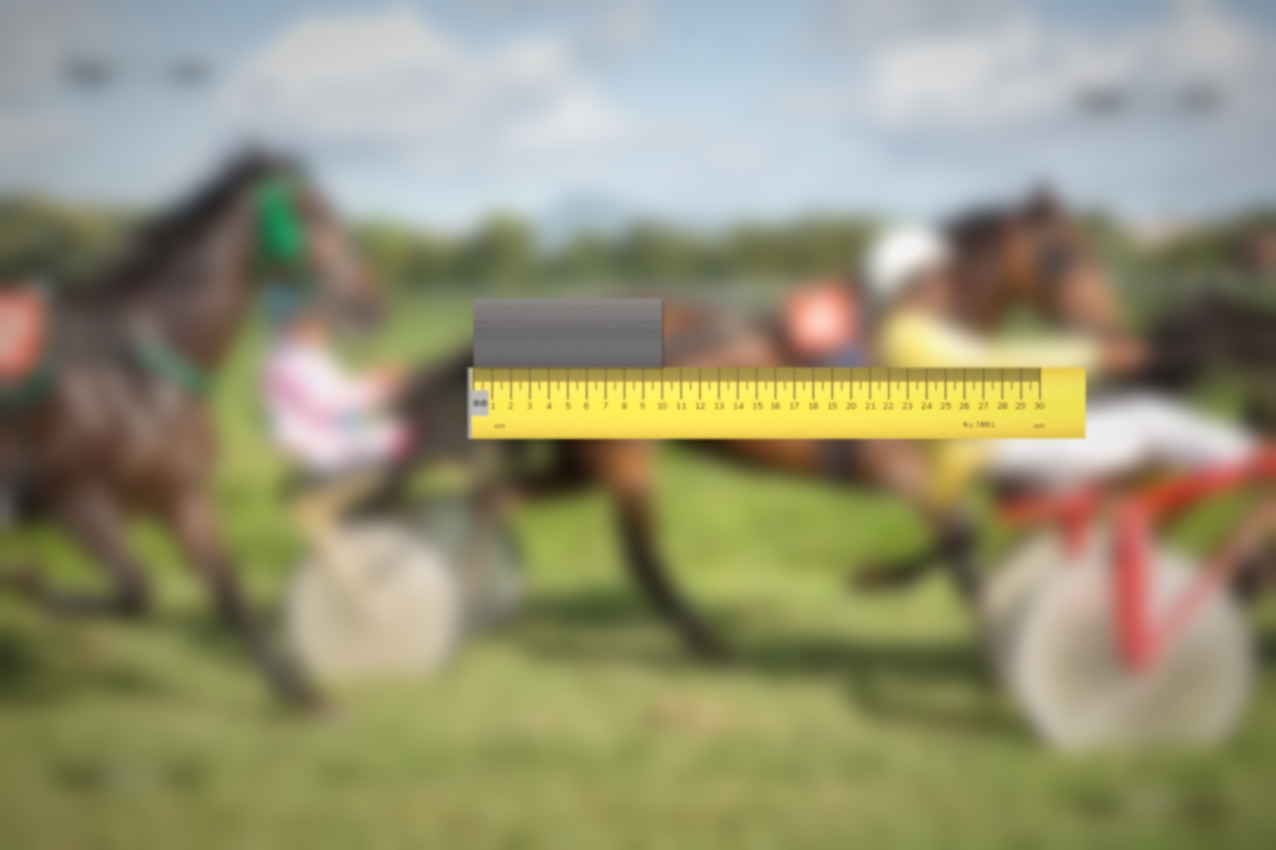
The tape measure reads 10 cm
